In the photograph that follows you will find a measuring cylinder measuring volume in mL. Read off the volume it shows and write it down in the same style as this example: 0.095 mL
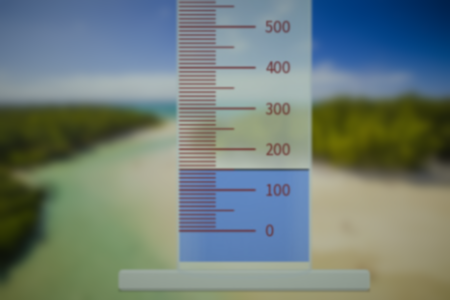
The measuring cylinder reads 150 mL
